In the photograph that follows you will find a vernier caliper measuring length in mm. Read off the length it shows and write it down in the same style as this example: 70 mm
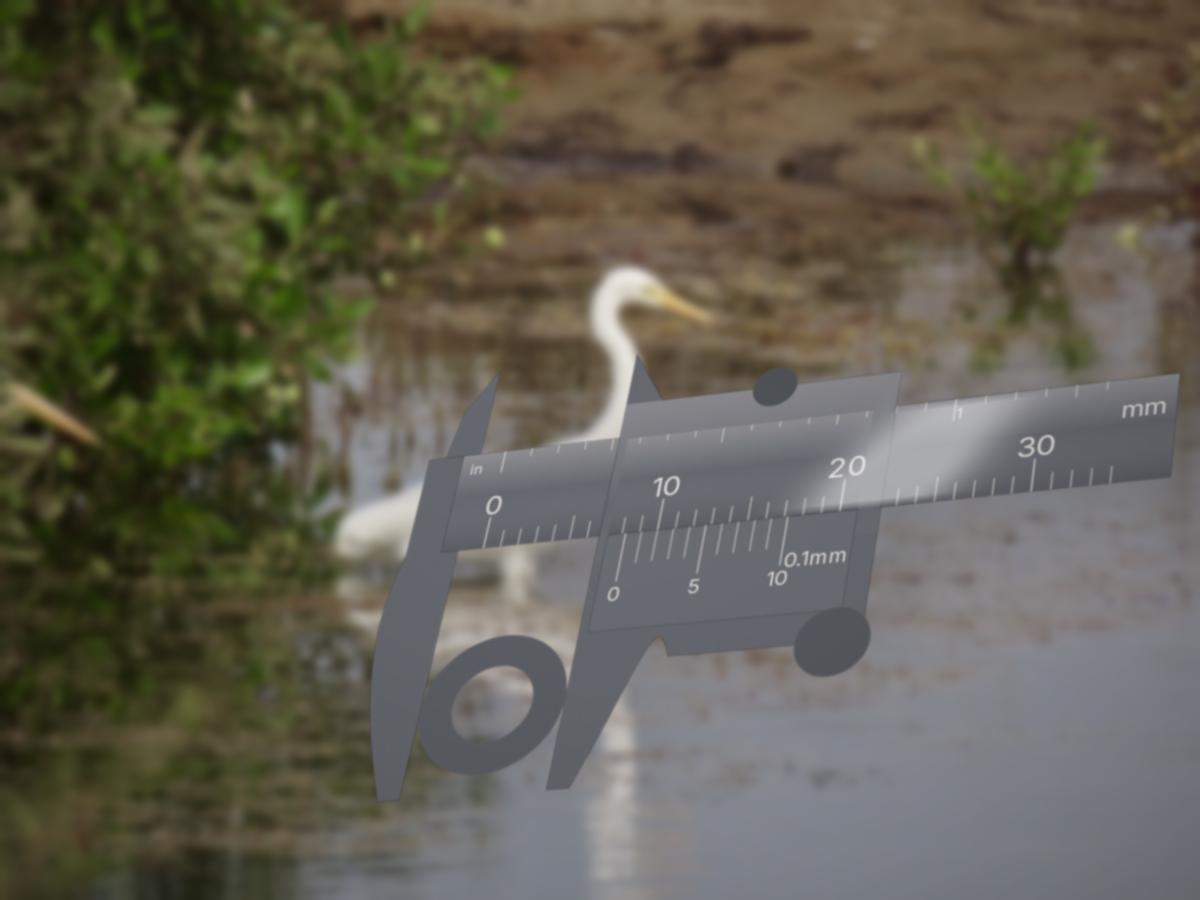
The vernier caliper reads 8.2 mm
